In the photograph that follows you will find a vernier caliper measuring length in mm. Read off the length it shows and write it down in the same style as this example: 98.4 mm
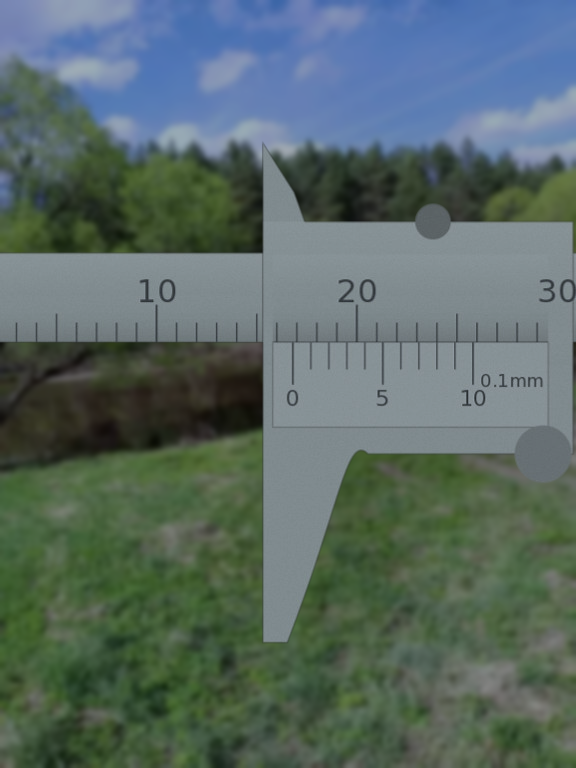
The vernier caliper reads 16.8 mm
